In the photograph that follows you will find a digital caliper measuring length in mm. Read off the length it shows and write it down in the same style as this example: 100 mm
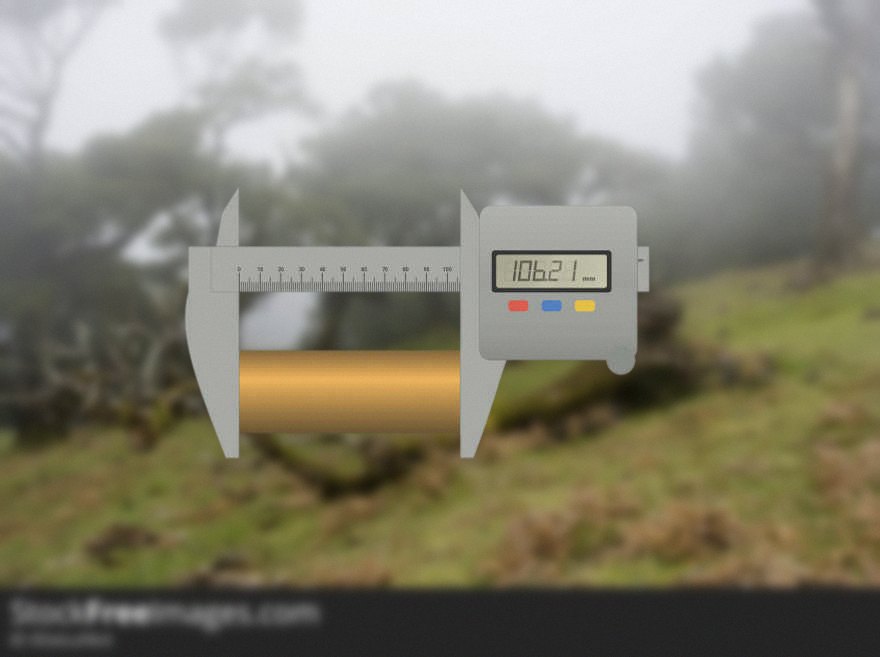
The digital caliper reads 106.21 mm
